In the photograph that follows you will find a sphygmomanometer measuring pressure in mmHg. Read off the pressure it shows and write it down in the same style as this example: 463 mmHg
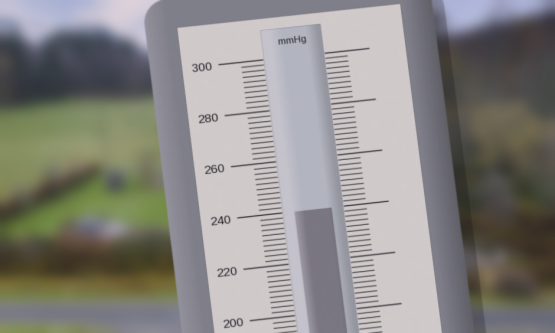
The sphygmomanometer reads 240 mmHg
